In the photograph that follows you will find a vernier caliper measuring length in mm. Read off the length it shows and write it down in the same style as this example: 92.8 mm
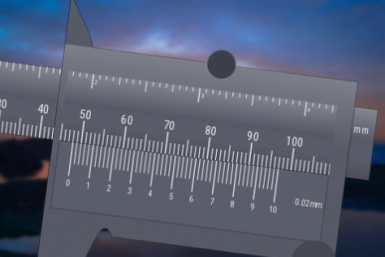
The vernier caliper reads 48.0 mm
